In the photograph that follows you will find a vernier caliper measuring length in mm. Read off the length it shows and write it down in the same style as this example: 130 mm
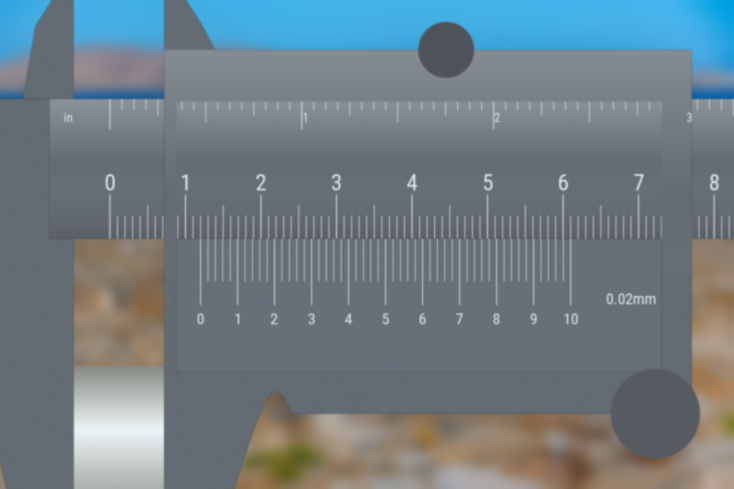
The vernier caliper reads 12.0 mm
